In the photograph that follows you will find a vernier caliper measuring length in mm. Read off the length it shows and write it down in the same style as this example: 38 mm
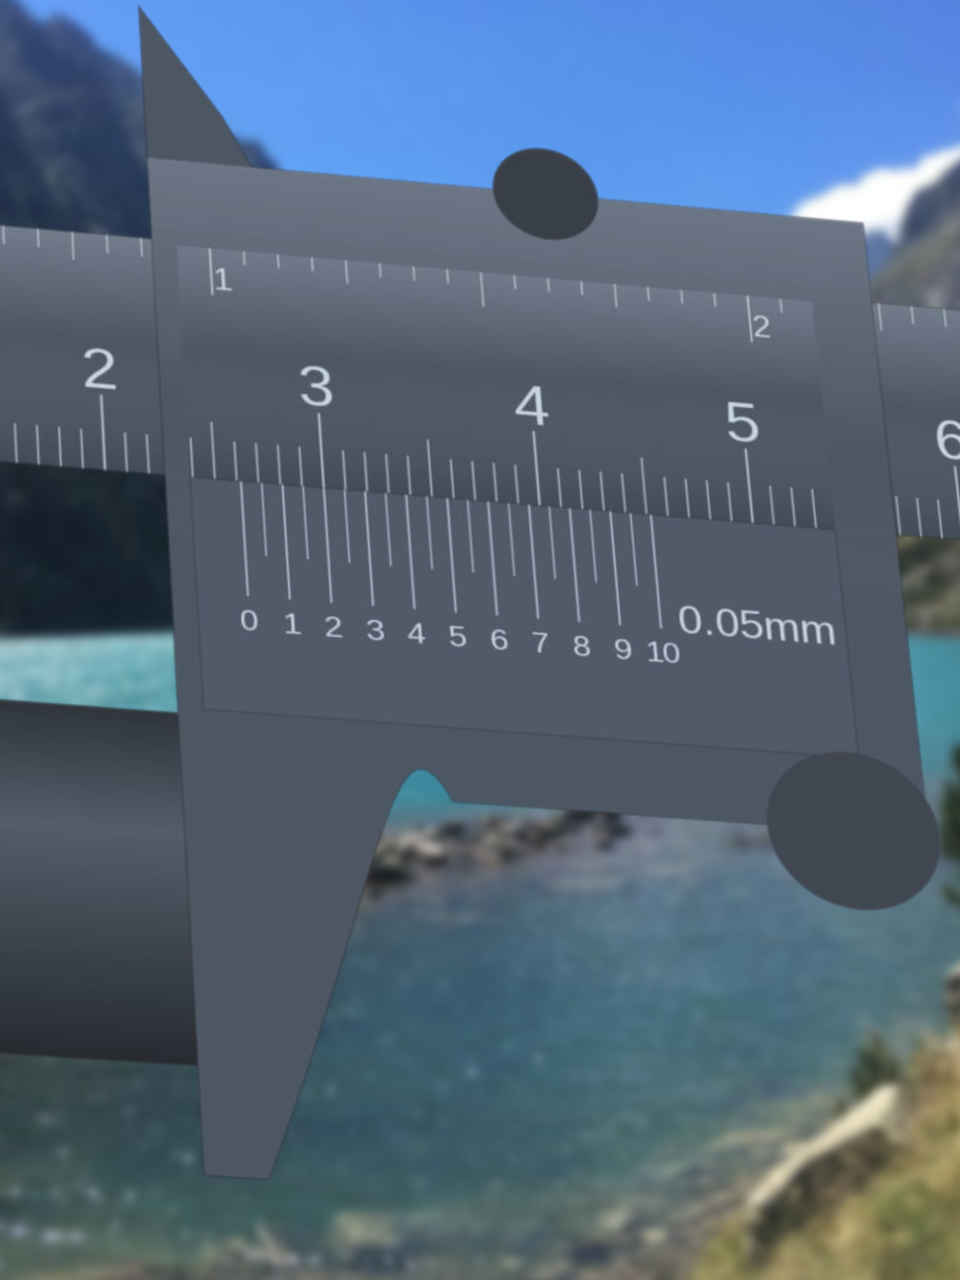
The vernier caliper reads 26.2 mm
